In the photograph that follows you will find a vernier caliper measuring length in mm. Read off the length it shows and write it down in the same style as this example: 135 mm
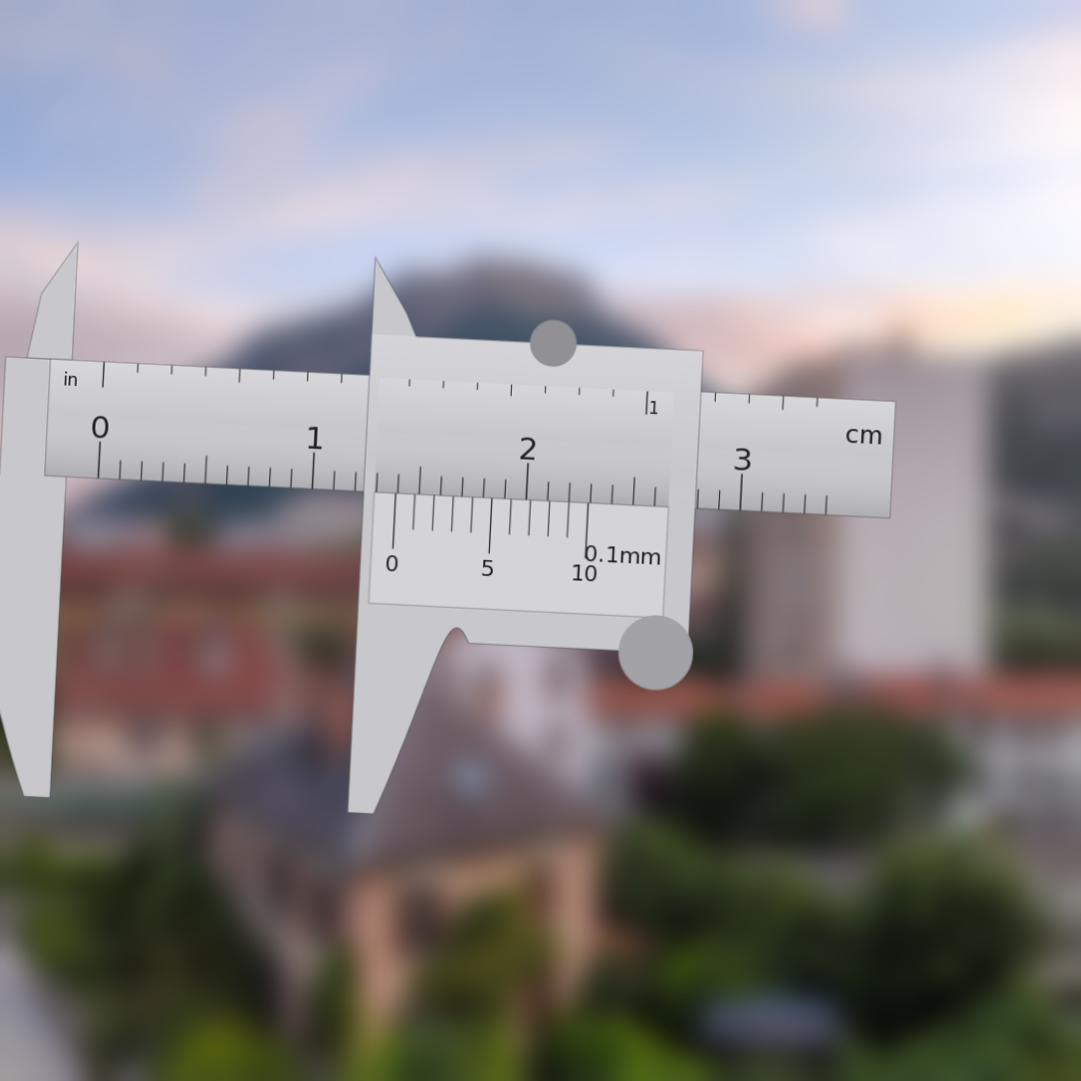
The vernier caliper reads 13.9 mm
